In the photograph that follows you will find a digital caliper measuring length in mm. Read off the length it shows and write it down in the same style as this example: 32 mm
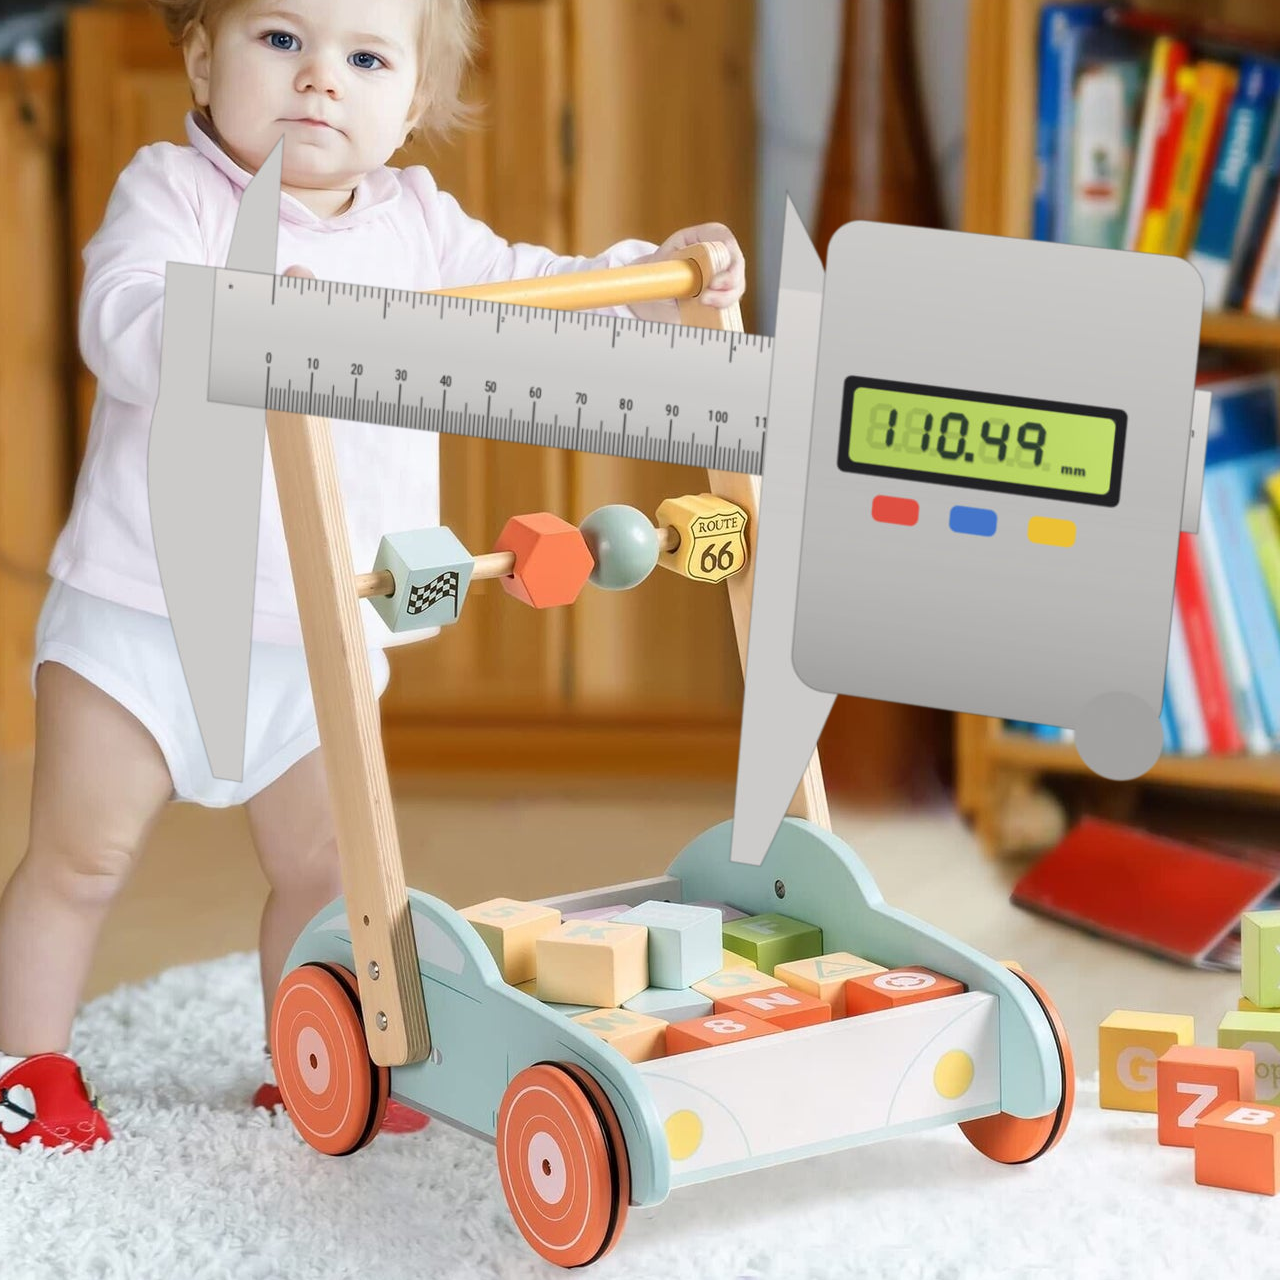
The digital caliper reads 110.49 mm
